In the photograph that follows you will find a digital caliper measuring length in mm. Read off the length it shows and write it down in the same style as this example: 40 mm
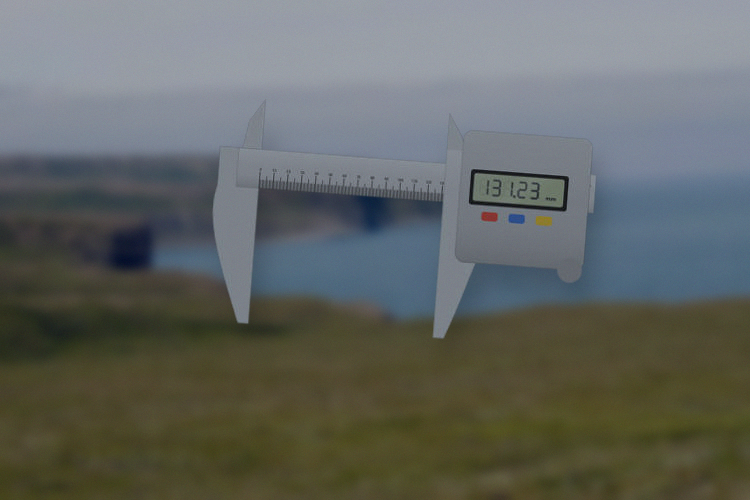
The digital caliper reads 131.23 mm
